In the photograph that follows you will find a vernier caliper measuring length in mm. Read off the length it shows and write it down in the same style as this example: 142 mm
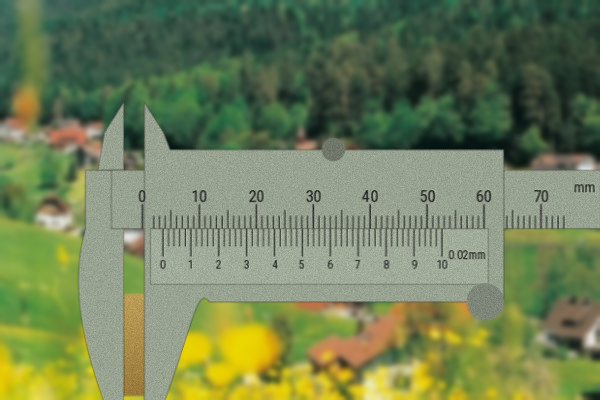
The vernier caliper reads 3.6 mm
